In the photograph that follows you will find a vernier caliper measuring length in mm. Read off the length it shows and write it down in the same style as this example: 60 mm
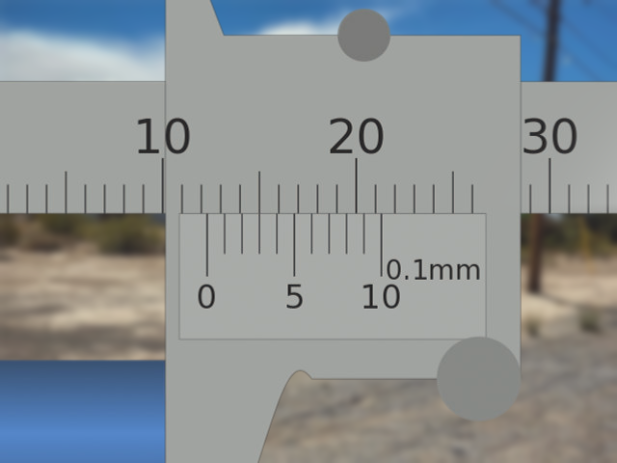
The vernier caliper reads 12.3 mm
